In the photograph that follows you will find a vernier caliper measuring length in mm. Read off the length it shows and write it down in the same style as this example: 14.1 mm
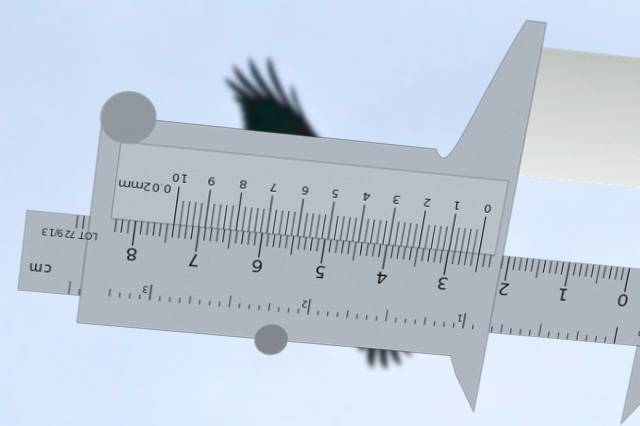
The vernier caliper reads 25.0 mm
